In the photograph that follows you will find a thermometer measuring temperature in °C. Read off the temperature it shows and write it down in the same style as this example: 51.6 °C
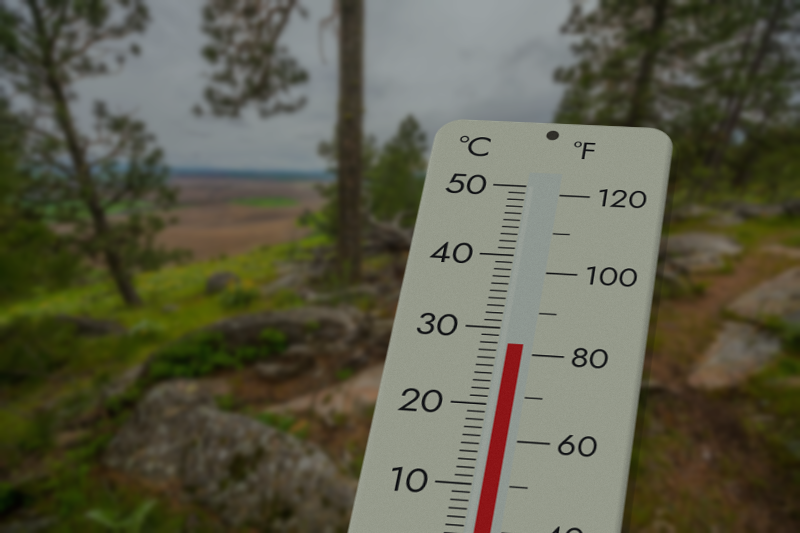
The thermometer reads 28 °C
